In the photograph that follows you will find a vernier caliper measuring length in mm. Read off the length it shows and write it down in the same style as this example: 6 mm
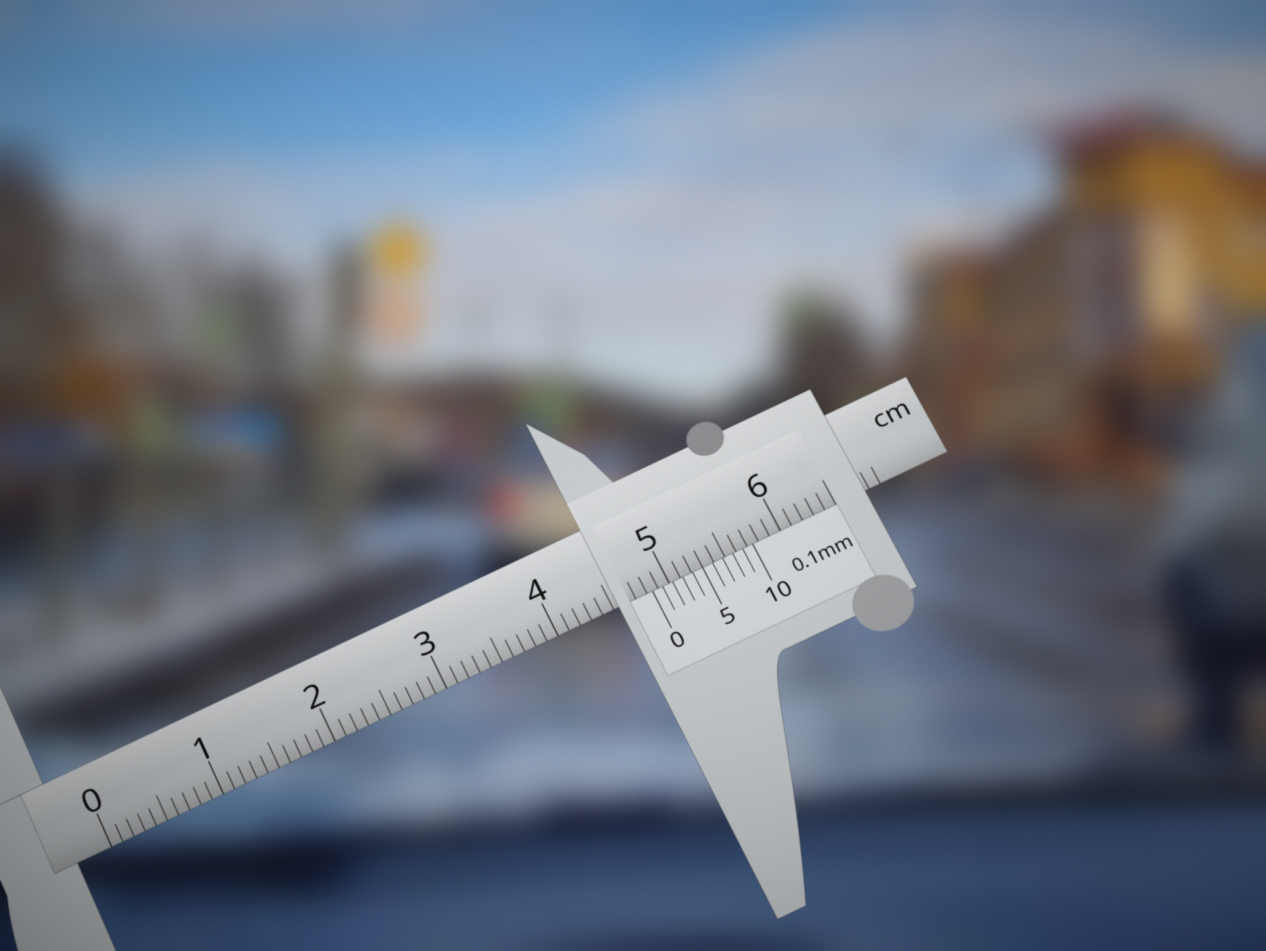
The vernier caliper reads 48.5 mm
